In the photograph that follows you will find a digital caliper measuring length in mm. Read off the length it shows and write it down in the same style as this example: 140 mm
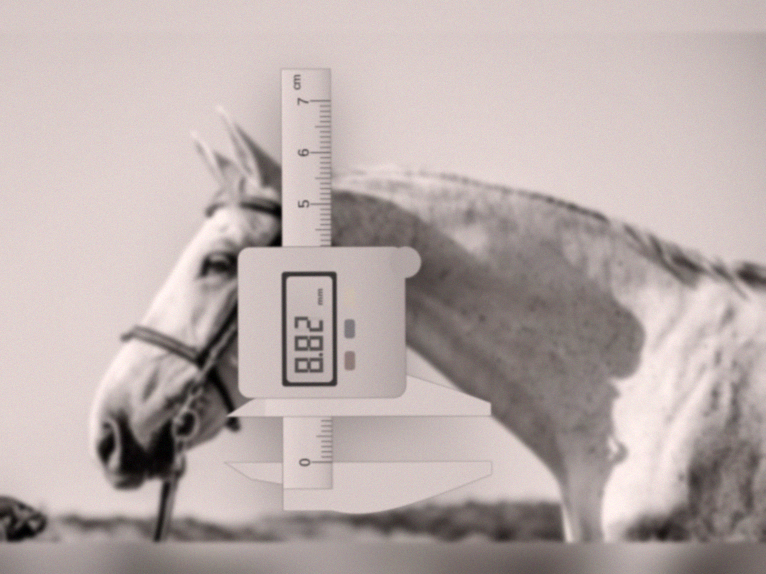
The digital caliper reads 8.82 mm
